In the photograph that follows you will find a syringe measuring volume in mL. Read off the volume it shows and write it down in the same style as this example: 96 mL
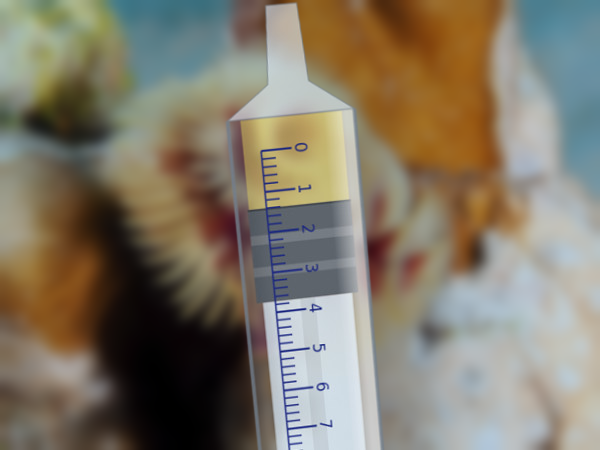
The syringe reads 1.4 mL
